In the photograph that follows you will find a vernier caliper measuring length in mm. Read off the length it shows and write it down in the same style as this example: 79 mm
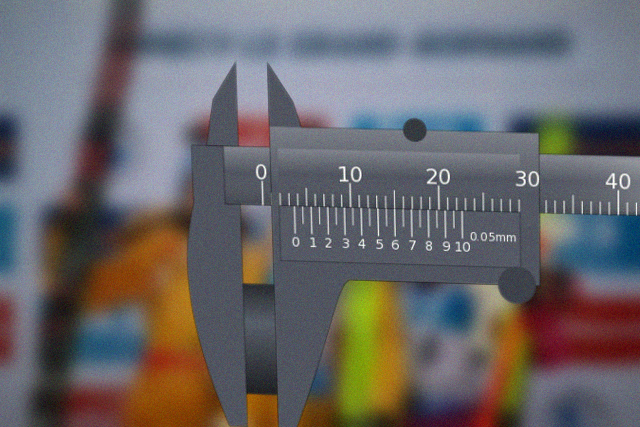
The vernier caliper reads 3.6 mm
